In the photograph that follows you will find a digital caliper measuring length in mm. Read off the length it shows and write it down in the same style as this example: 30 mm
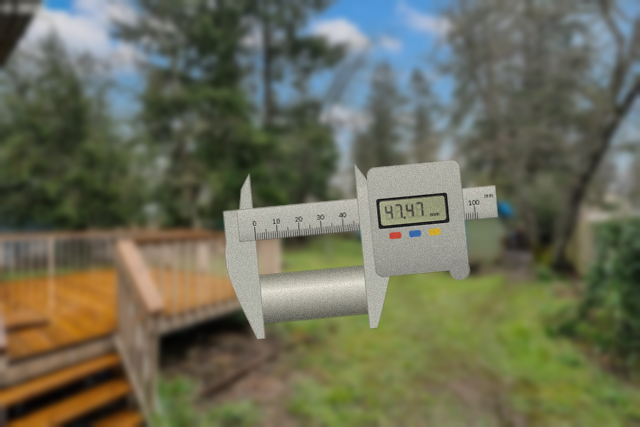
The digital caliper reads 47.47 mm
